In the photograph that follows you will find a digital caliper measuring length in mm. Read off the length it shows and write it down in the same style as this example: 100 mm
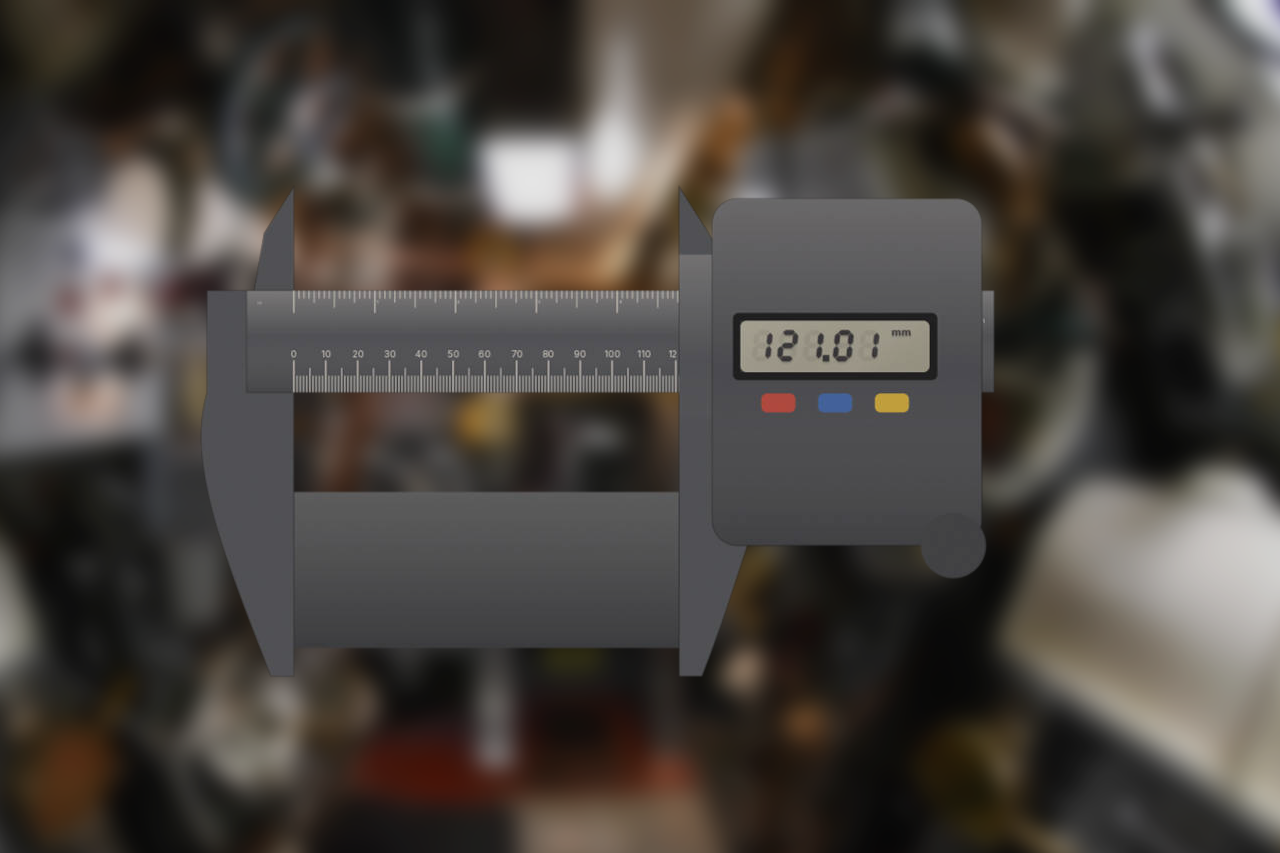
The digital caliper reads 121.01 mm
